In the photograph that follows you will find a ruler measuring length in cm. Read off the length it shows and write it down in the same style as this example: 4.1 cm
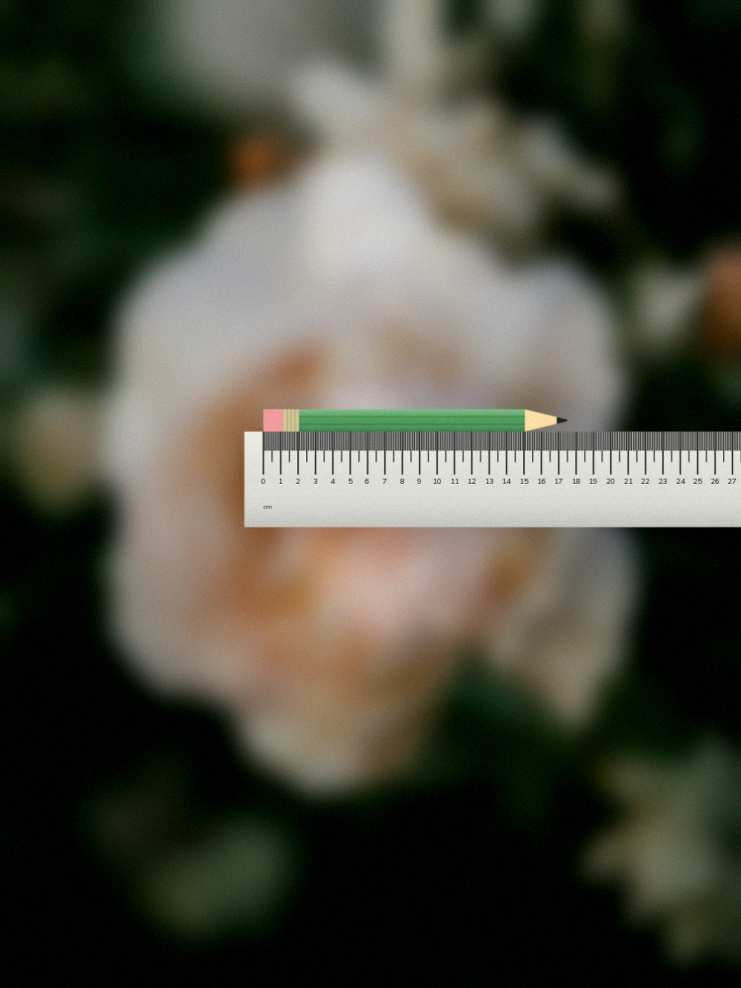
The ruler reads 17.5 cm
